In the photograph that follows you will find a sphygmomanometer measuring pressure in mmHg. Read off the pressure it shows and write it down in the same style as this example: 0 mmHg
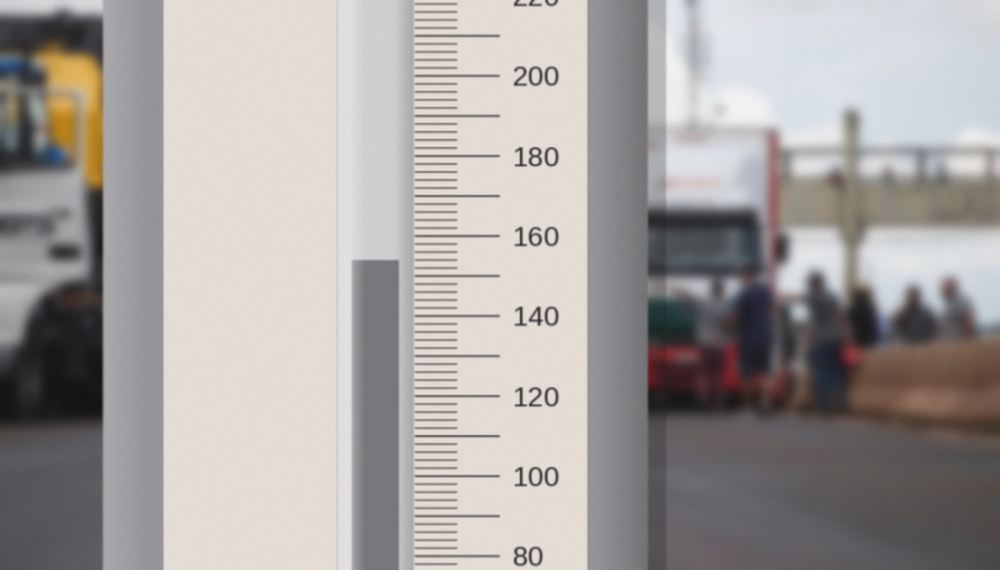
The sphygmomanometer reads 154 mmHg
